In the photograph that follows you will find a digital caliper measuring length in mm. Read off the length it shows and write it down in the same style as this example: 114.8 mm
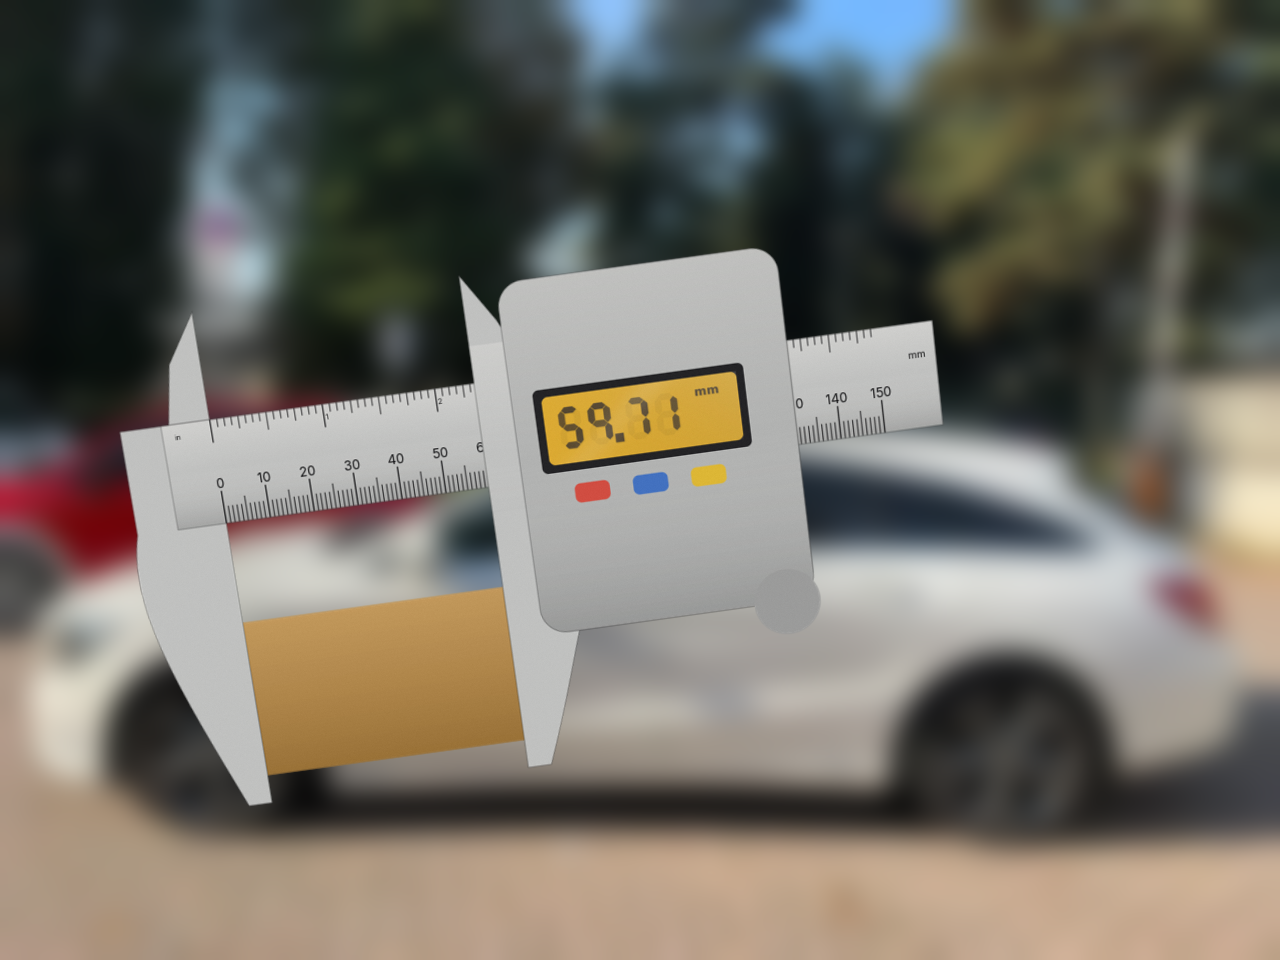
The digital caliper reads 59.71 mm
